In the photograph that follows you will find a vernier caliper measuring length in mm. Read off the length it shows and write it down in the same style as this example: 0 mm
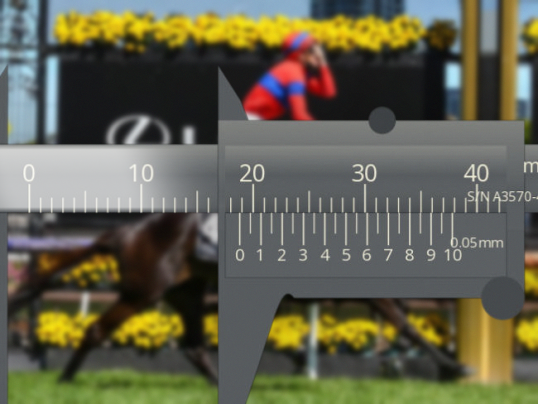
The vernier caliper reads 18.8 mm
